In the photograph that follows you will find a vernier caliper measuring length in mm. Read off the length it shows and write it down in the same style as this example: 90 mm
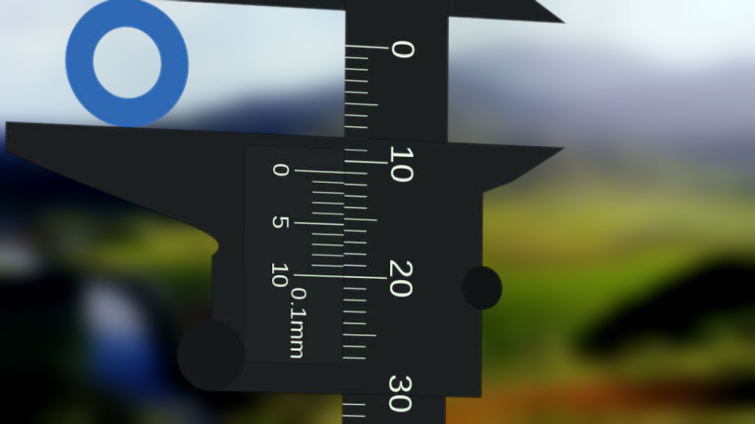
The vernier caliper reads 11.0 mm
